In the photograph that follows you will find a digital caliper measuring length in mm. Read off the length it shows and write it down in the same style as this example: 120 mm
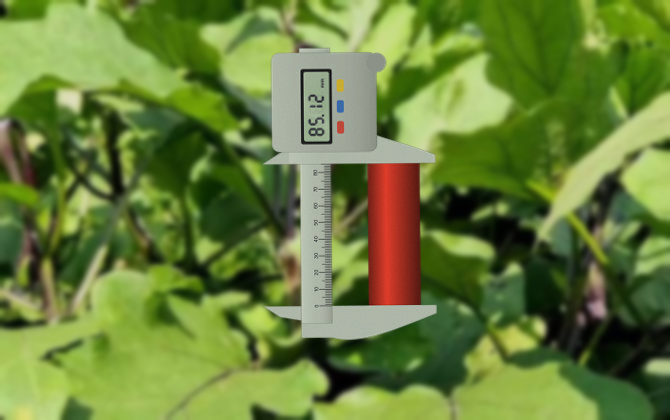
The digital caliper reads 85.12 mm
